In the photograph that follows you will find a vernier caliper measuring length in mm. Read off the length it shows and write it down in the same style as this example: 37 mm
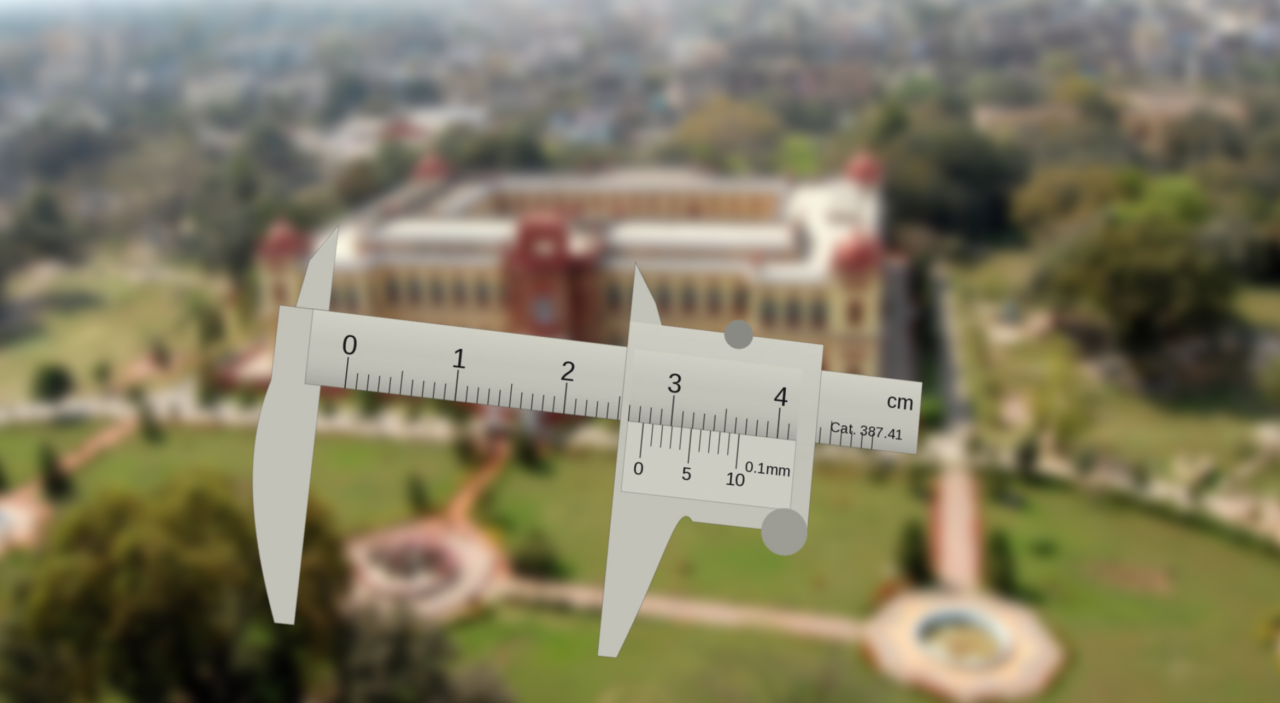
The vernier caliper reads 27.4 mm
